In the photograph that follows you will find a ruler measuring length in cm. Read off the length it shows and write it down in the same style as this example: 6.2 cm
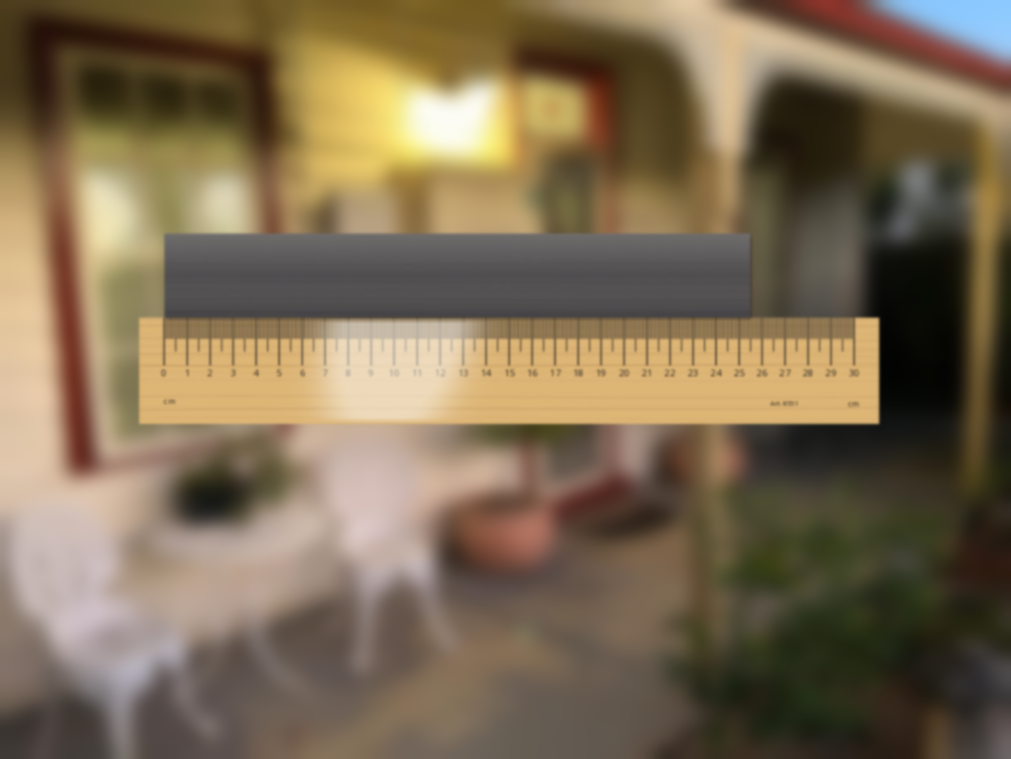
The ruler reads 25.5 cm
